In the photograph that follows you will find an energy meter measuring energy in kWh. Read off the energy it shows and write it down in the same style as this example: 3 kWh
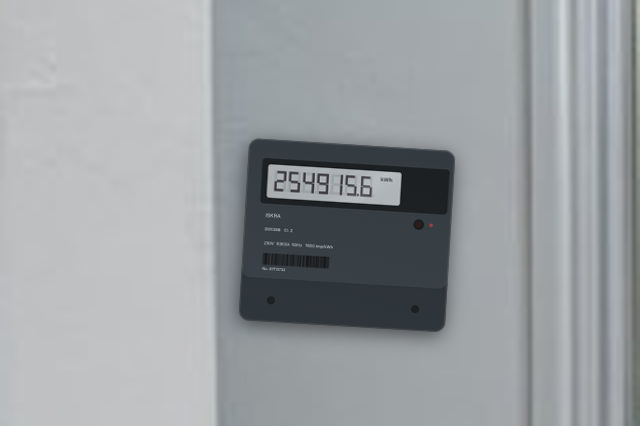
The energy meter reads 254915.6 kWh
